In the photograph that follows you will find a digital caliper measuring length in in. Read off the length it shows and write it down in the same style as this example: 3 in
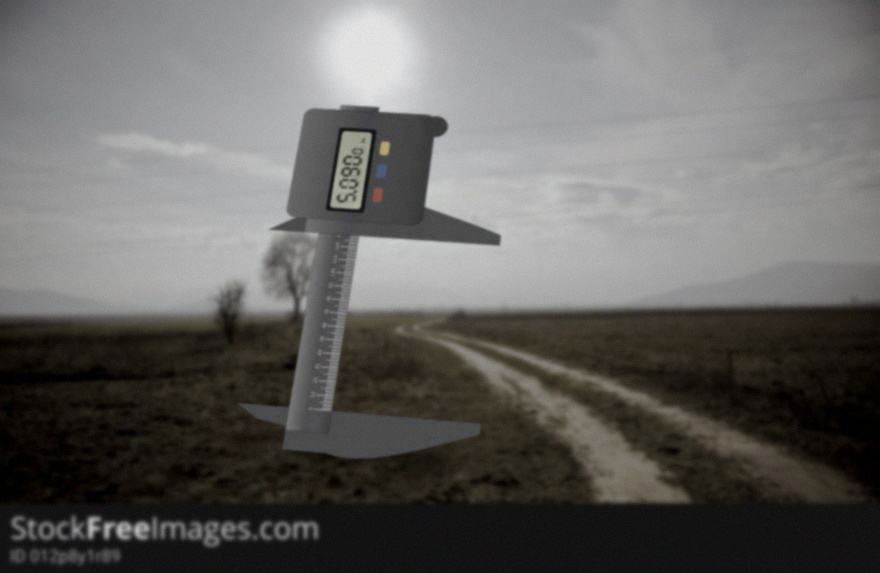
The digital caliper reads 5.0900 in
